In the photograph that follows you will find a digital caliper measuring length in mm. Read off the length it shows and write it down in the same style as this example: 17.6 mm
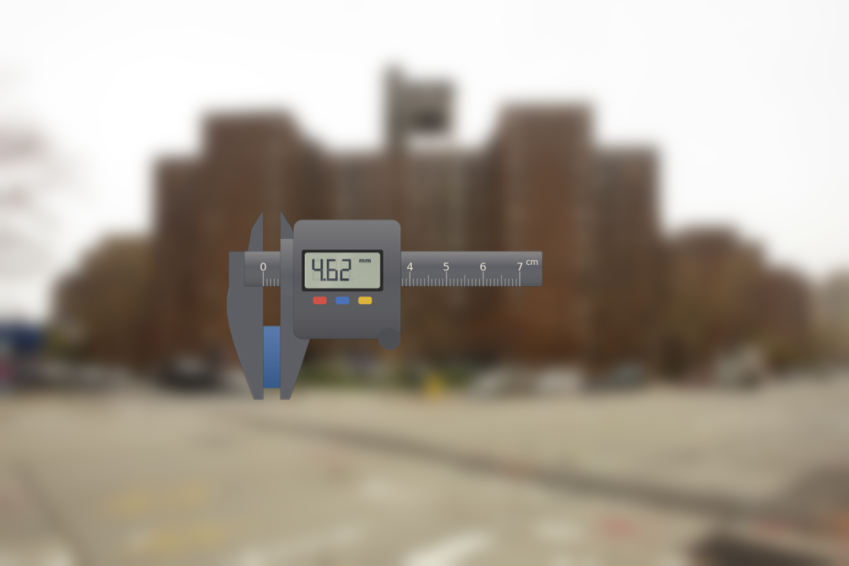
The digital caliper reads 4.62 mm
